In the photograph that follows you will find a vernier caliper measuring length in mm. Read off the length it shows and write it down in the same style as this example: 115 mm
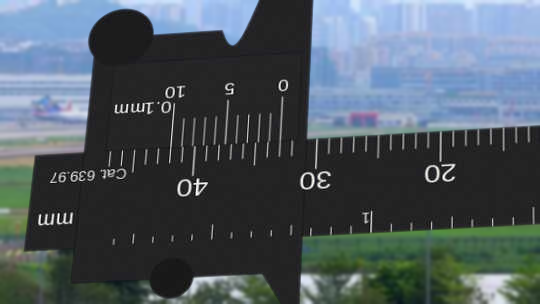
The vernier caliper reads 33.0 mm
